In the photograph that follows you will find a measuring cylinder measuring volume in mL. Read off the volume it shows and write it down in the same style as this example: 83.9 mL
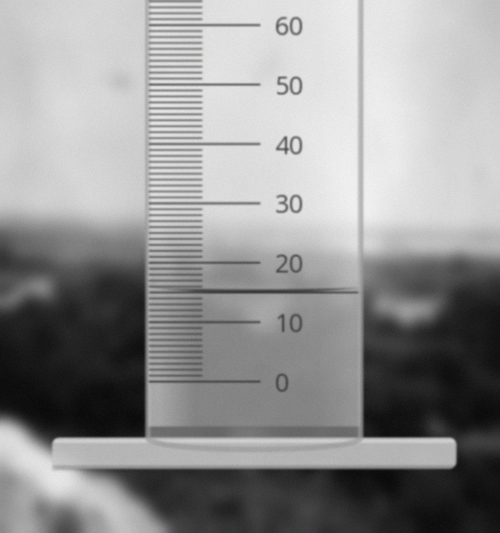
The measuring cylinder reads 15 mL
